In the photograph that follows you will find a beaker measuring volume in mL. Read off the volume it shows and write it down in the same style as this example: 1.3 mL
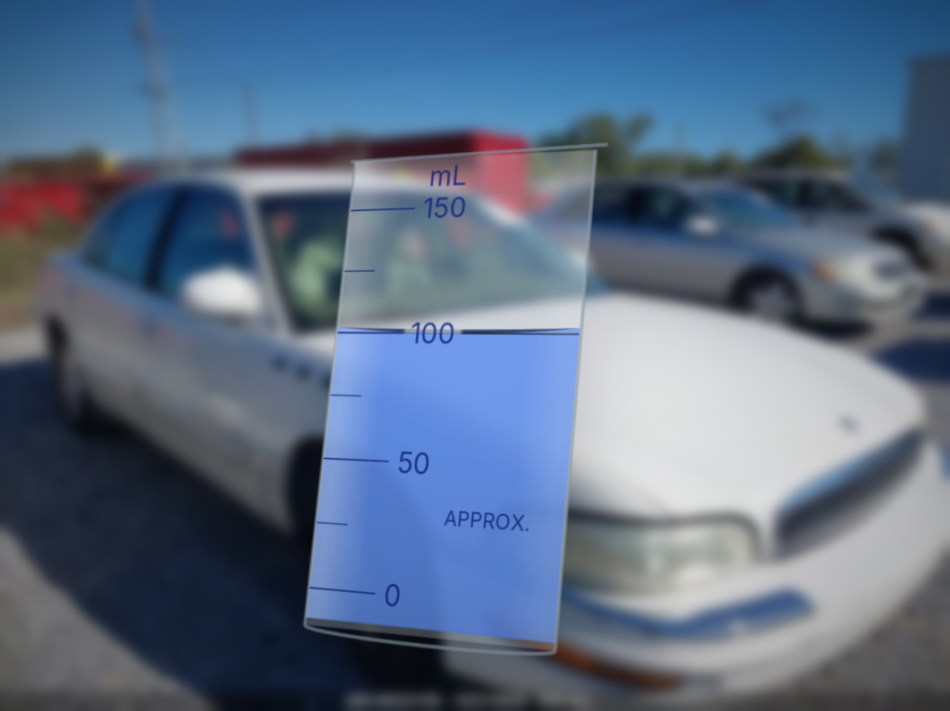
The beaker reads 100 mL
